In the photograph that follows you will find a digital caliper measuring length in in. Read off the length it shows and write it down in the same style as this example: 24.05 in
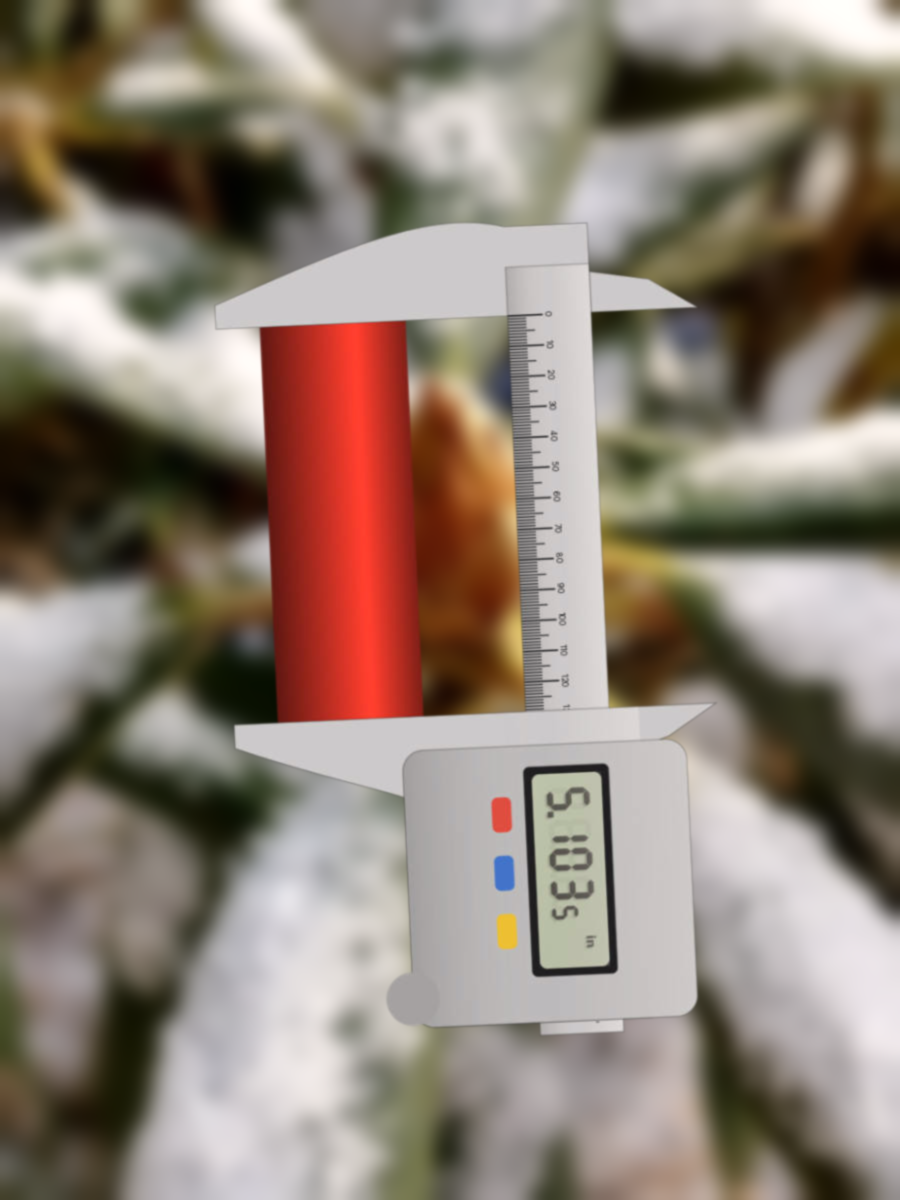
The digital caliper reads 5.1035 in
